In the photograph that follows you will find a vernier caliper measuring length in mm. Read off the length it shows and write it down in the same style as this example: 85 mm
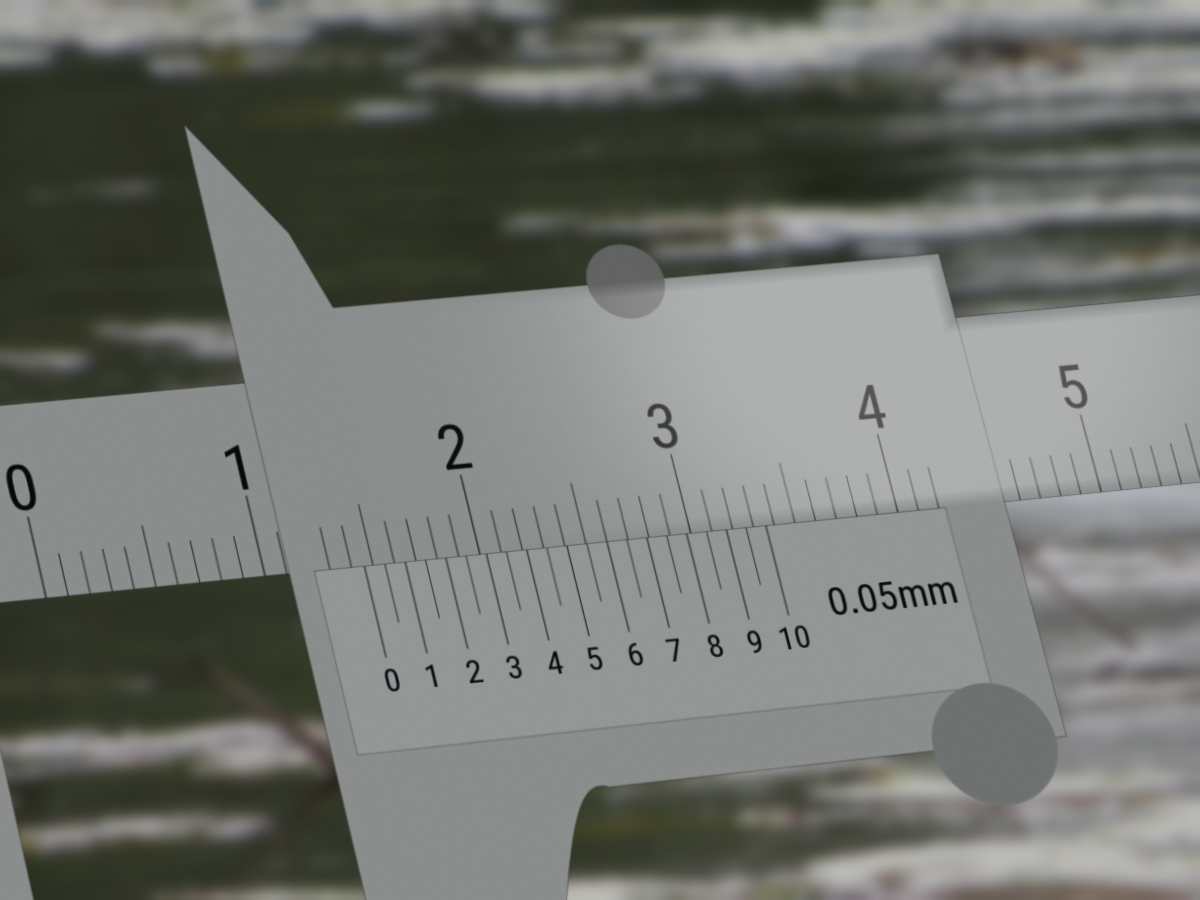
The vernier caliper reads 14.6 mm
